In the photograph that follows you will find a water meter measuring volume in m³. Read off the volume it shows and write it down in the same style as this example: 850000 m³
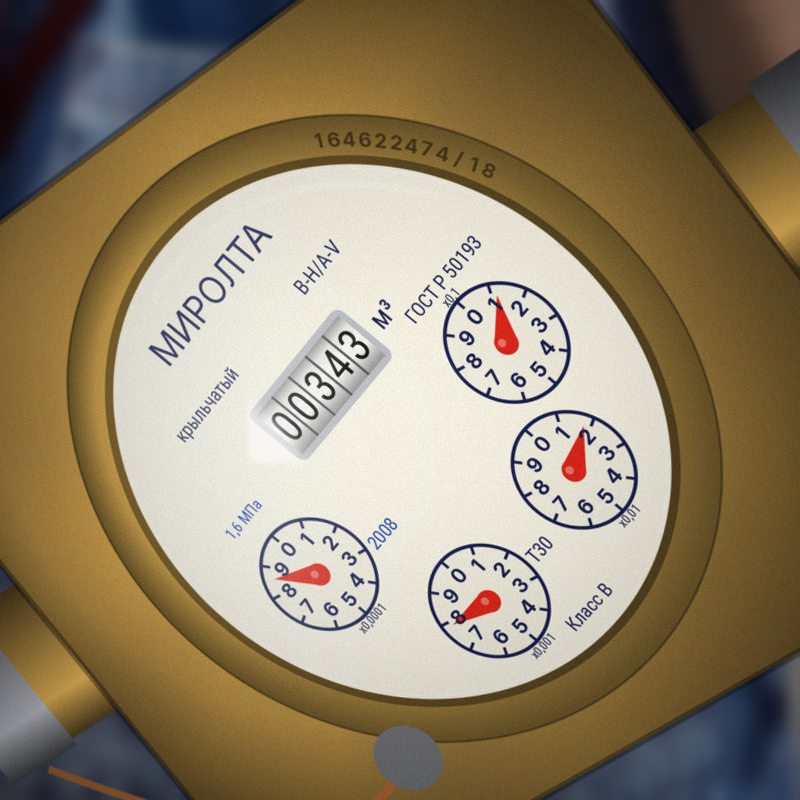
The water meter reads 343.1178 m³
